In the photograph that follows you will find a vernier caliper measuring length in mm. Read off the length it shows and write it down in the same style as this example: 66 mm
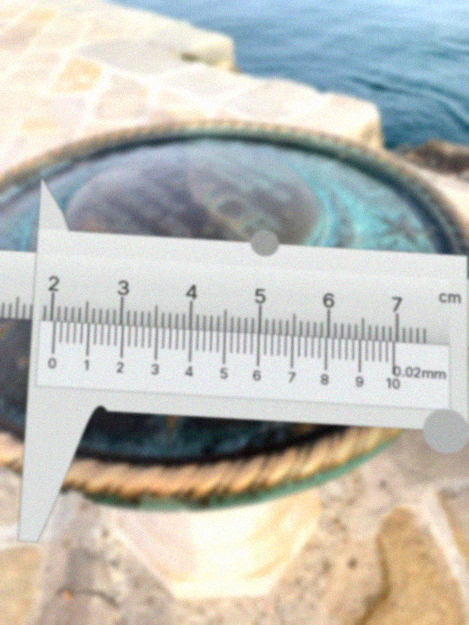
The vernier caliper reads 20.5 mm
